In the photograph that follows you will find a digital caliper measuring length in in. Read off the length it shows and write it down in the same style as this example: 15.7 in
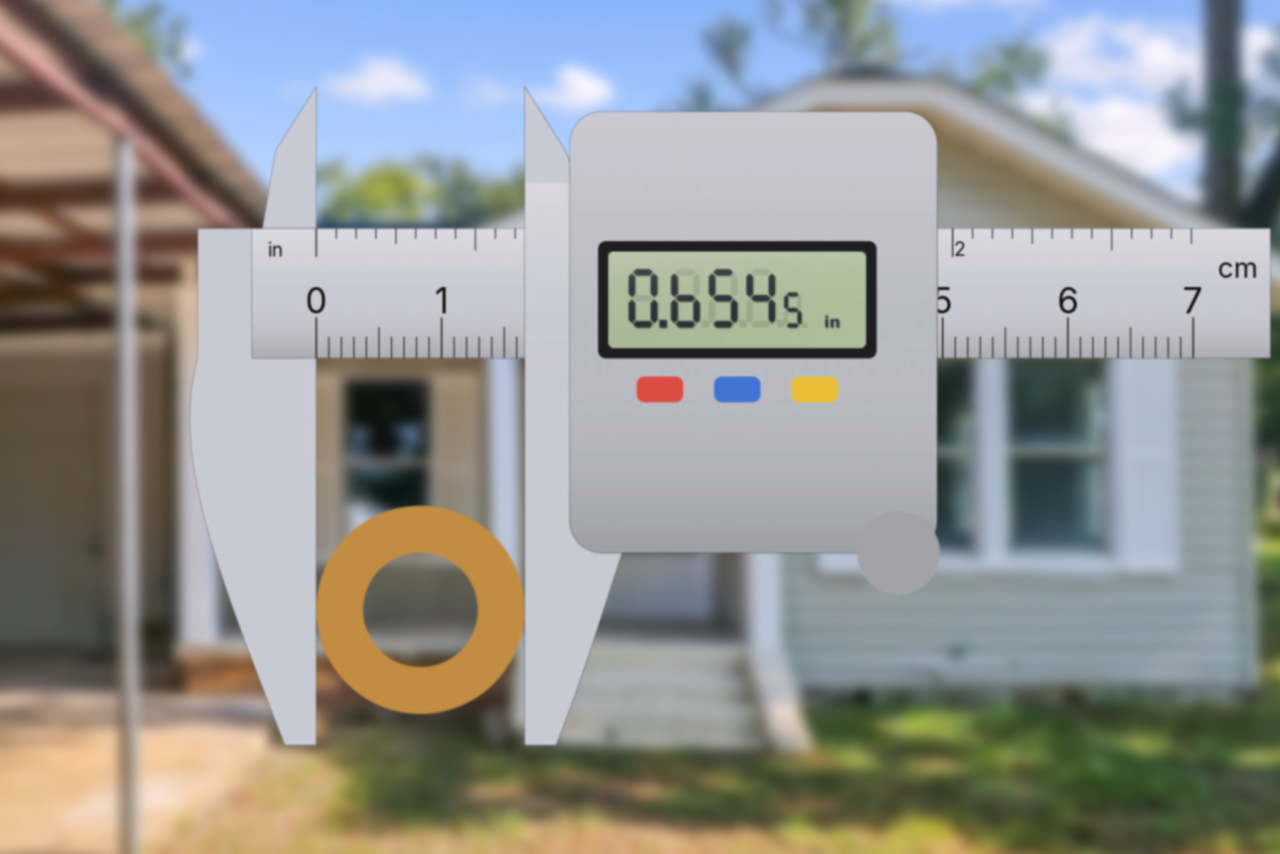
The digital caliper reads 0.6545 in
